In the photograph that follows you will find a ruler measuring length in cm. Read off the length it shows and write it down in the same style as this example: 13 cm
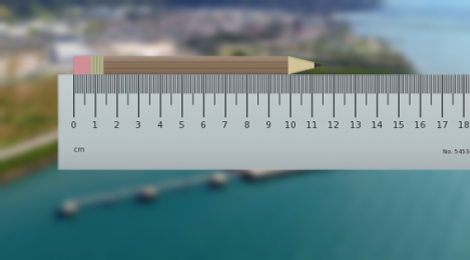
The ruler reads 11.5 cm
